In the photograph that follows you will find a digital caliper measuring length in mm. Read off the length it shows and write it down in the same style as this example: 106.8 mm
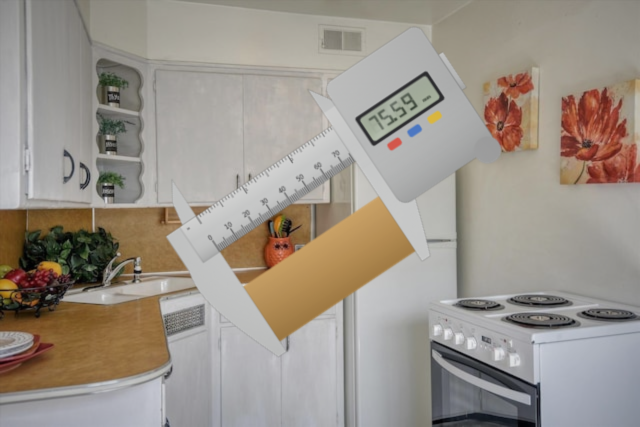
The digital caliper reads 75.59 mm
